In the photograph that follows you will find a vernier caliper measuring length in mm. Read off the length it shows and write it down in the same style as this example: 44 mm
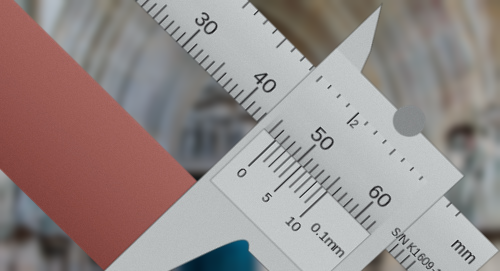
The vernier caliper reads 46.2 mm
